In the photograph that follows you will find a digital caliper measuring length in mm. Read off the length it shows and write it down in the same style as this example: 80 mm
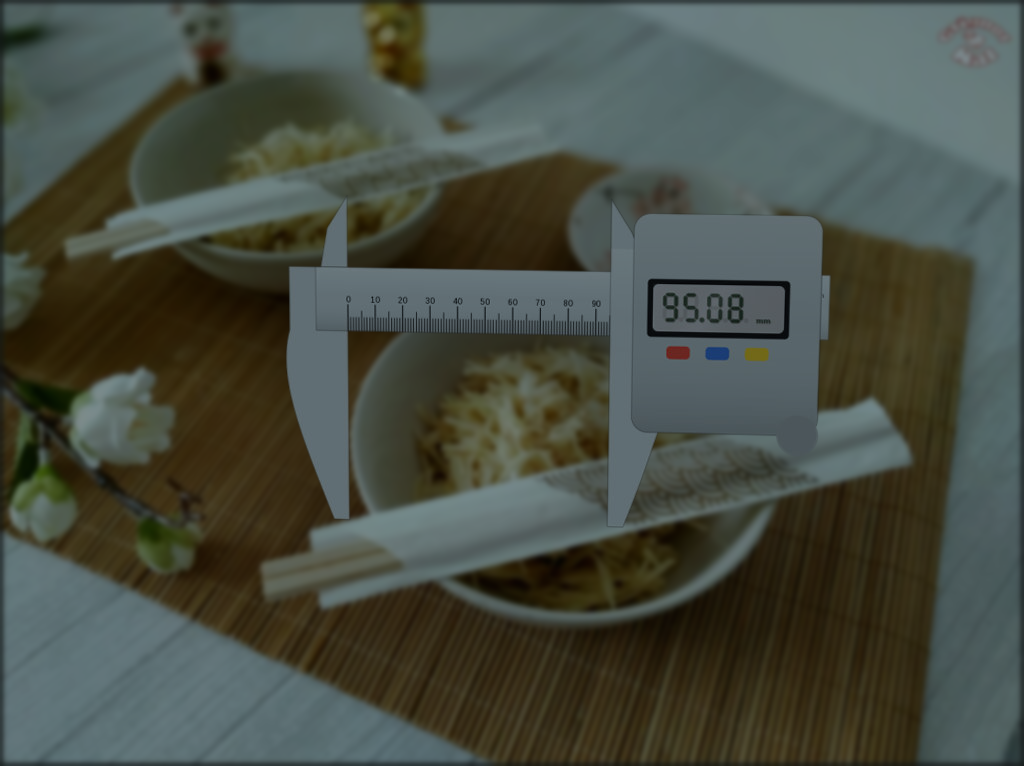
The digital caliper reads 95.08 mm
